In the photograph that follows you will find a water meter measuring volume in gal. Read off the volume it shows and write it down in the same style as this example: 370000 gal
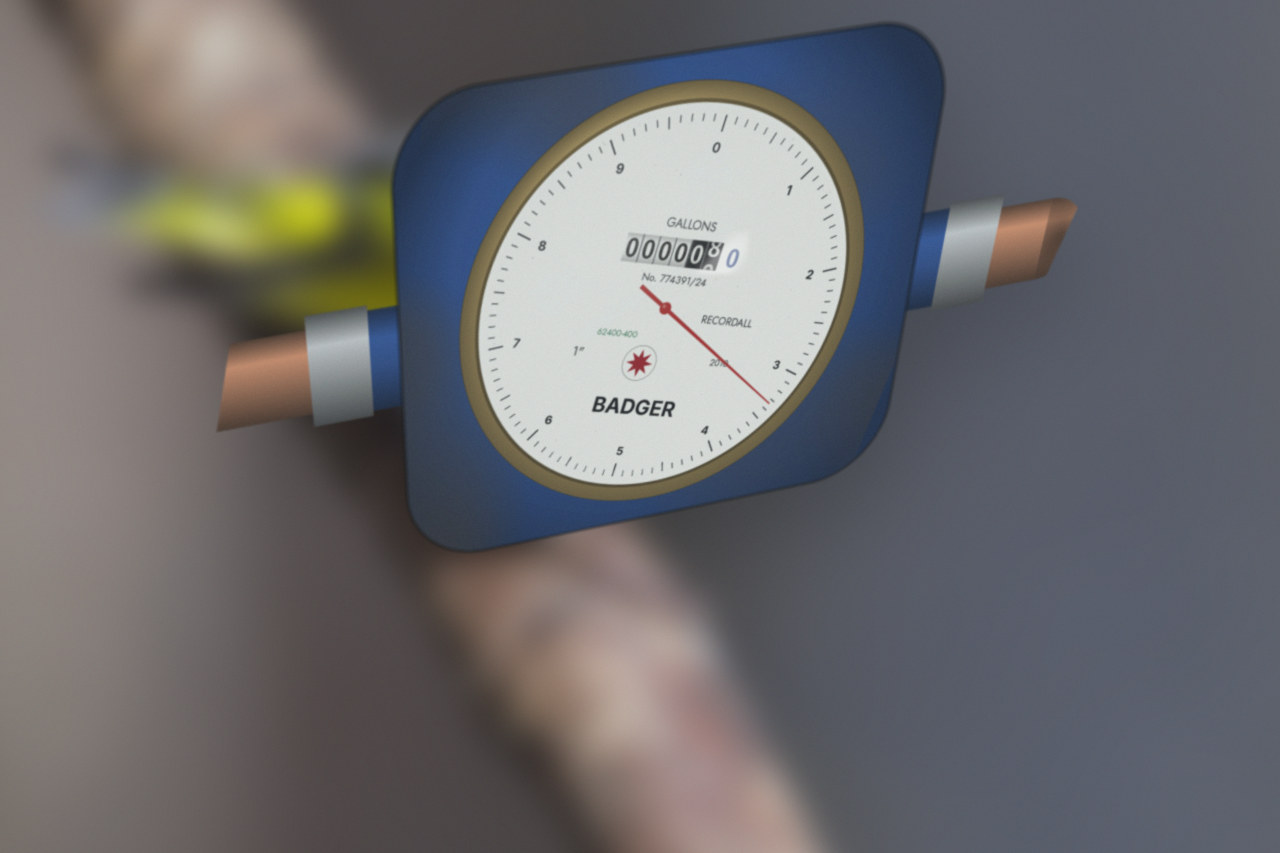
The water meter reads 83.3 gal
